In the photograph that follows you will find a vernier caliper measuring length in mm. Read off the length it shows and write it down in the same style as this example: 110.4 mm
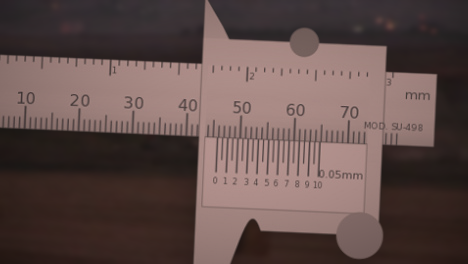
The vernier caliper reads 45.8 mm
